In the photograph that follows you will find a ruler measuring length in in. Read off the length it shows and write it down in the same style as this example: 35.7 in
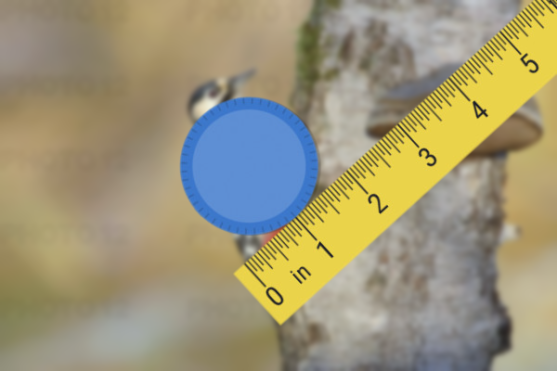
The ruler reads 2 in
